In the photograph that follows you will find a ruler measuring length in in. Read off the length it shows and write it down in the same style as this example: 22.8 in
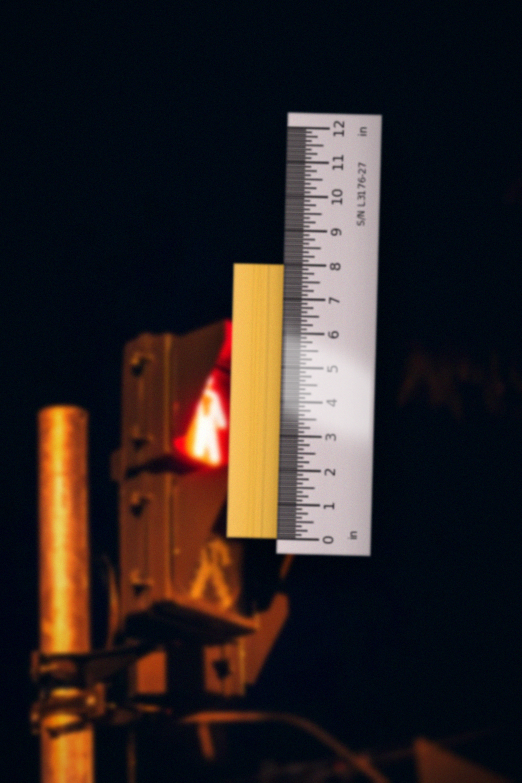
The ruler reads 8 in
